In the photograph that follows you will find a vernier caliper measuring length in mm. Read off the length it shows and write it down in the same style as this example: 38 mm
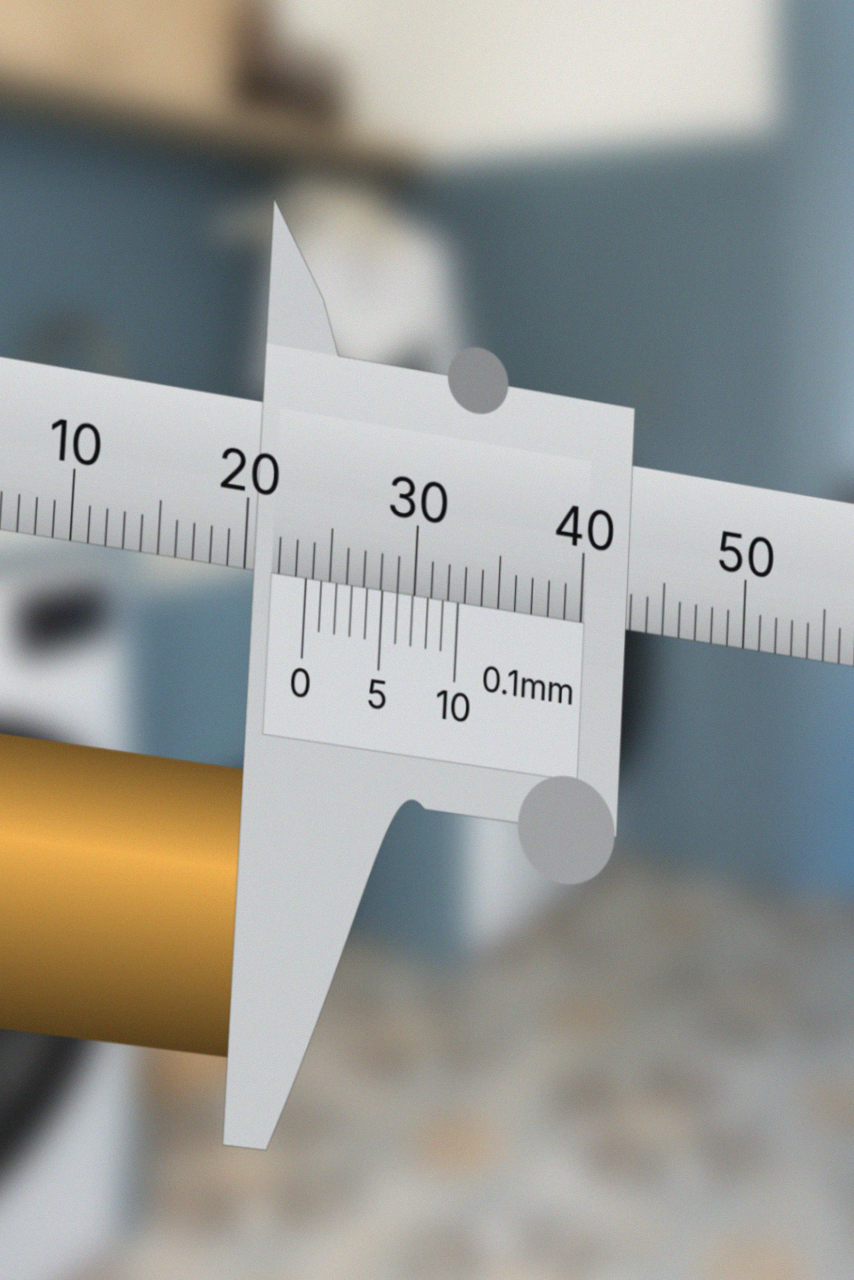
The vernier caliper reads 23.6 mm
